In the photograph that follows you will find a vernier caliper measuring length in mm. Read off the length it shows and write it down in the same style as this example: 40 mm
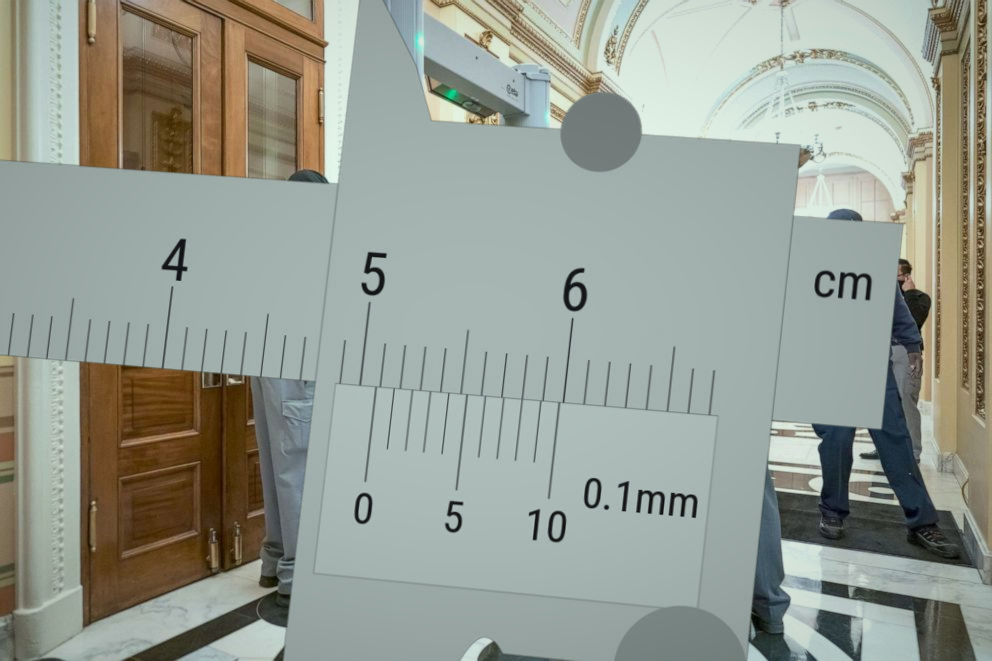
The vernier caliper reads 50.8 mm
